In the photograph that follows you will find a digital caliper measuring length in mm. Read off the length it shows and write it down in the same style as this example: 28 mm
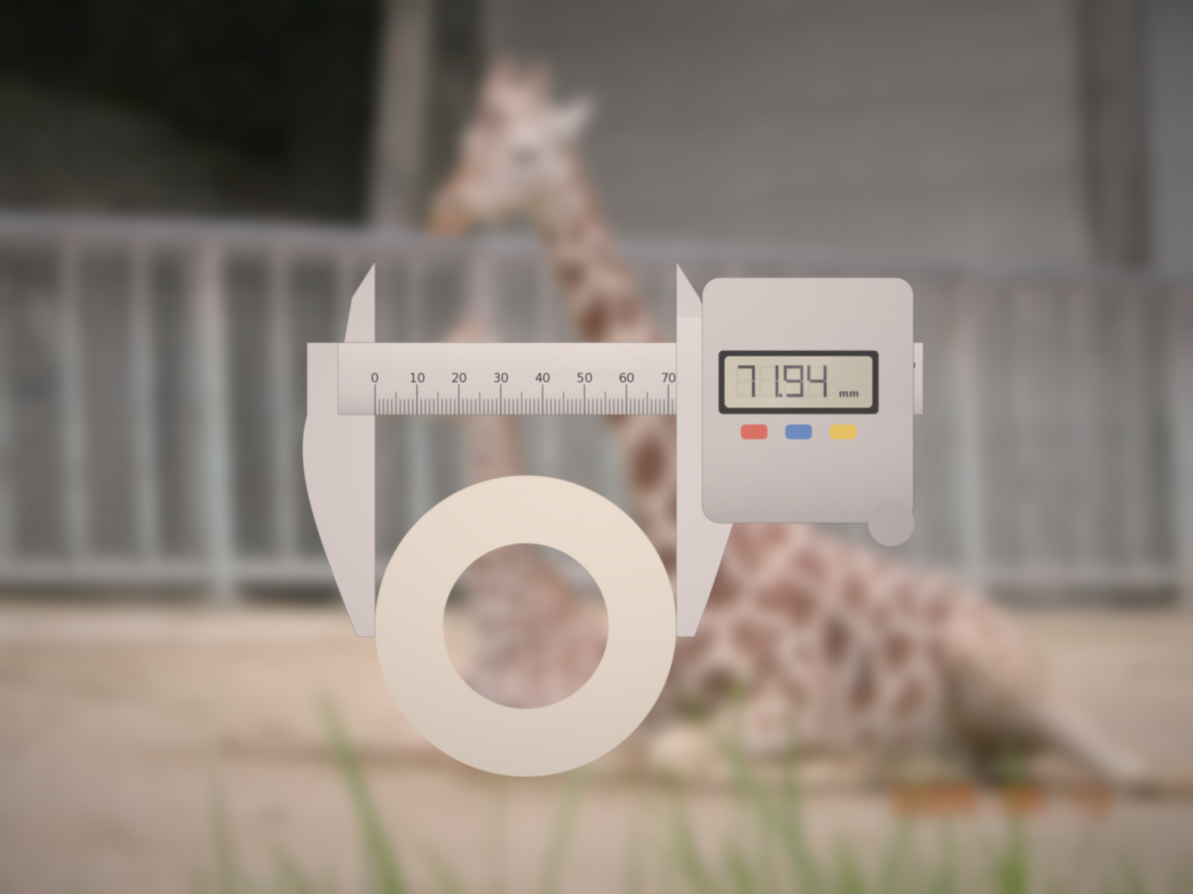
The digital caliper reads 71.94 mm
